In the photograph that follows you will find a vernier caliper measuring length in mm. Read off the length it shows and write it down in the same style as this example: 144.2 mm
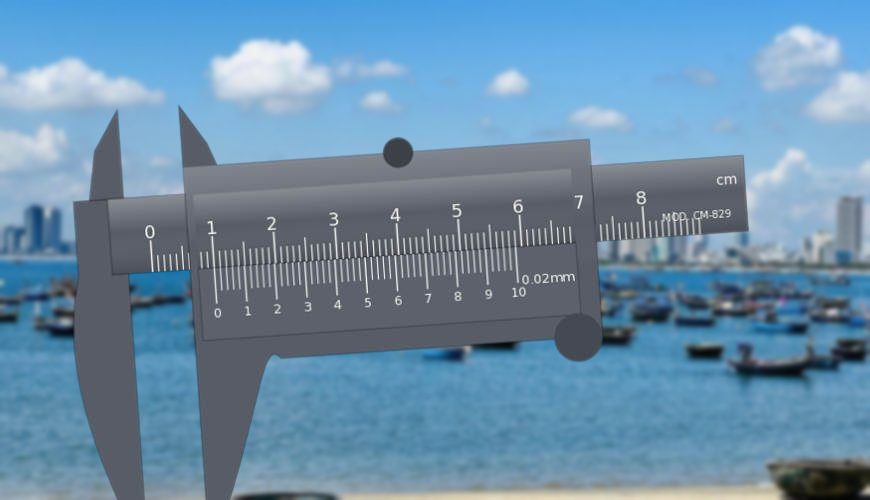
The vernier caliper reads 10.0 mm
